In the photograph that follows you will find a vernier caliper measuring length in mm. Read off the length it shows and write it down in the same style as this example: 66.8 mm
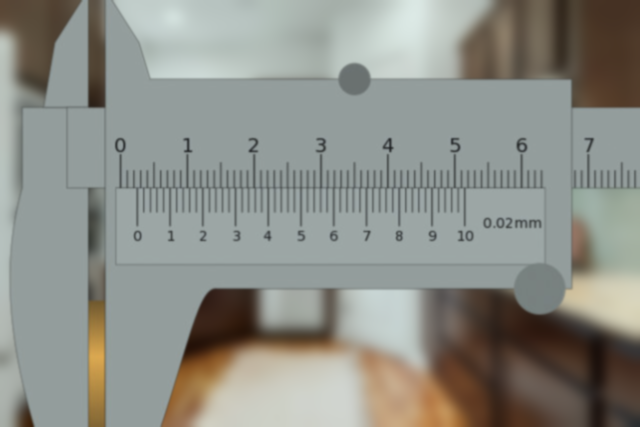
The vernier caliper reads 2.5 mm
